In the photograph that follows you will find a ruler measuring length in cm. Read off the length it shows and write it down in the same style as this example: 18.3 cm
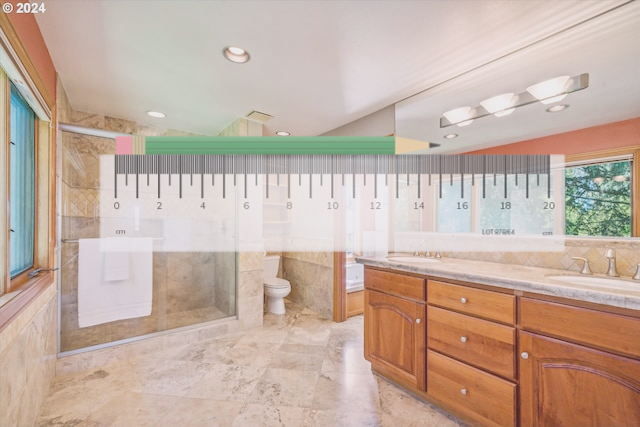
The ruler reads 15 cm
